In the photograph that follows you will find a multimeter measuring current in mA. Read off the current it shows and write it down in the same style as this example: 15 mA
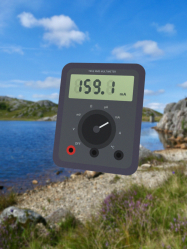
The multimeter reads 159.1 mA
